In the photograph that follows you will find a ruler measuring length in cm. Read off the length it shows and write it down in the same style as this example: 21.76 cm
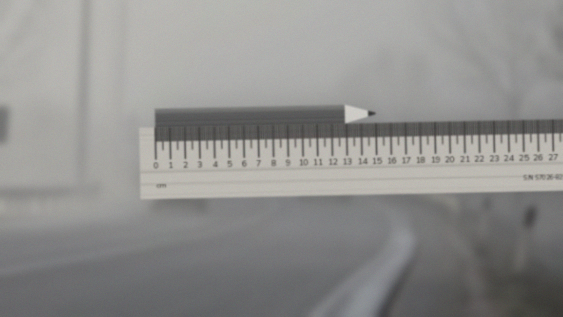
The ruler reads 15 cm
